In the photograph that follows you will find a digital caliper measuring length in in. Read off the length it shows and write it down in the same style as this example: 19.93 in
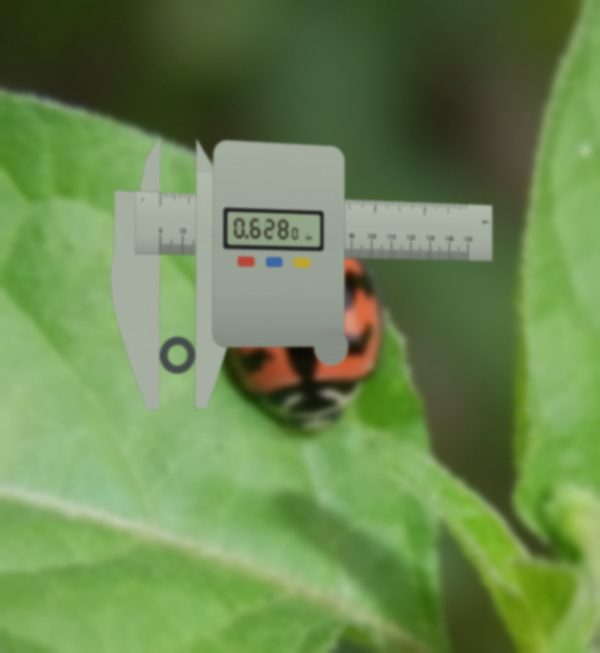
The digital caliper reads 0.6280 in
